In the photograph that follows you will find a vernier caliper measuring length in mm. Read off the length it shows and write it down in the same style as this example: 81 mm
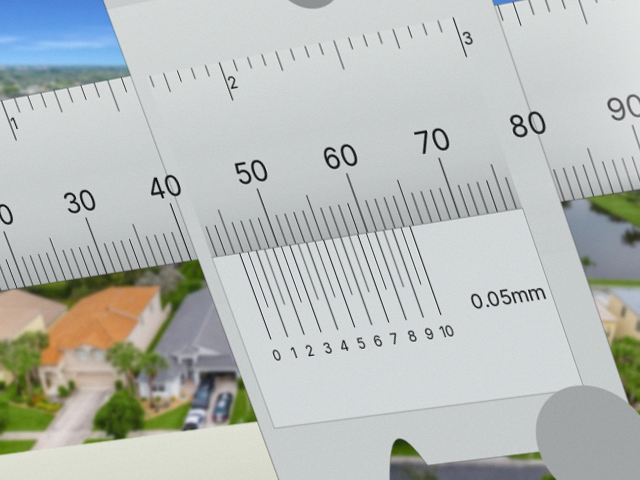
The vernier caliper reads 45.6 mm
